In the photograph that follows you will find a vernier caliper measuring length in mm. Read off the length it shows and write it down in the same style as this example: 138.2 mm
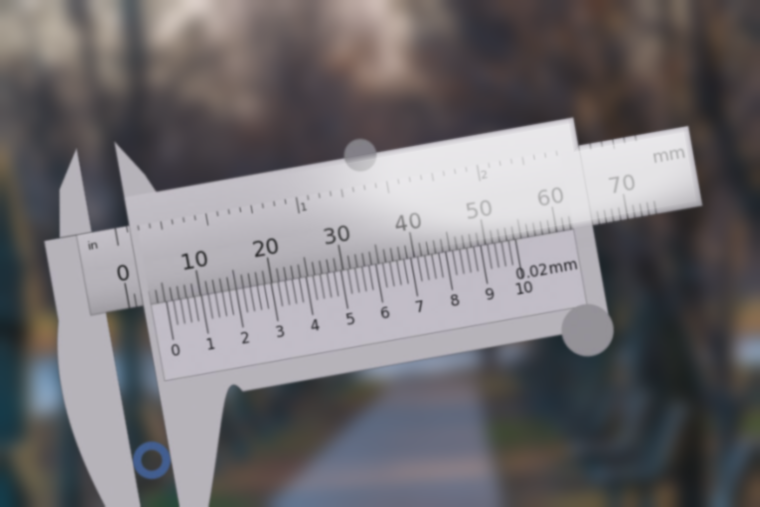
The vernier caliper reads 5.2 mm
